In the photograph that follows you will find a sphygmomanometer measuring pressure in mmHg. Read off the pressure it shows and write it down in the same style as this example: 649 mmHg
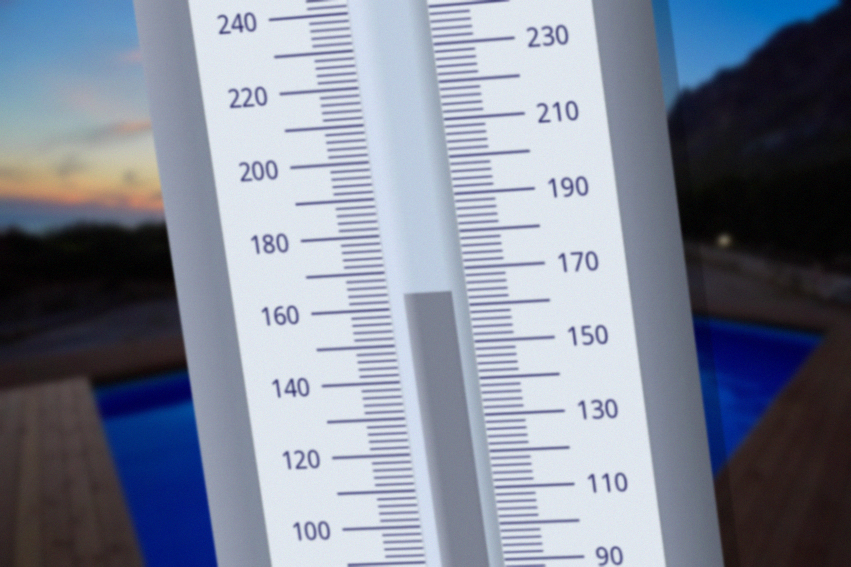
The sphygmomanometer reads 164 mmHg
